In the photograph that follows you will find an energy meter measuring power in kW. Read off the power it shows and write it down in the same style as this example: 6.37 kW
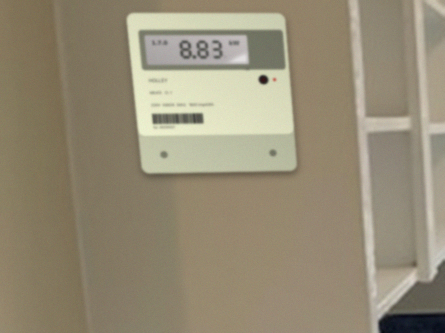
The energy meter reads 8.83 kW
